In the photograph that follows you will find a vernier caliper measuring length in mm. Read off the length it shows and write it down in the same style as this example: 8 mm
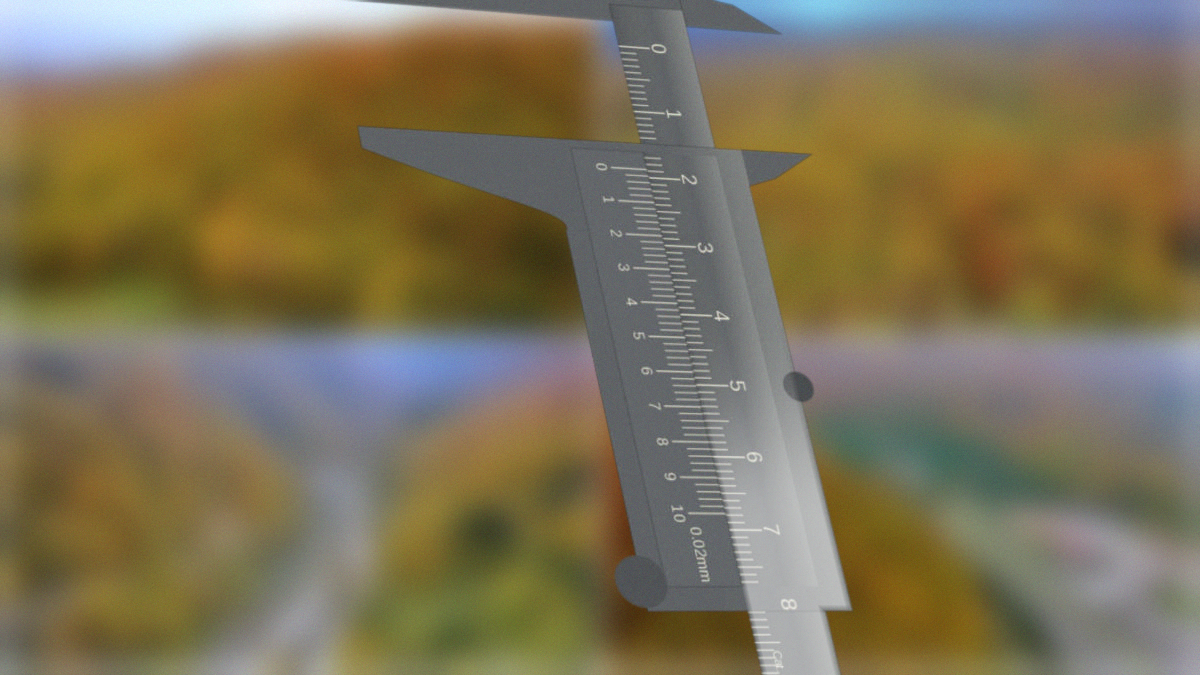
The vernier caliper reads 18.8 mm
